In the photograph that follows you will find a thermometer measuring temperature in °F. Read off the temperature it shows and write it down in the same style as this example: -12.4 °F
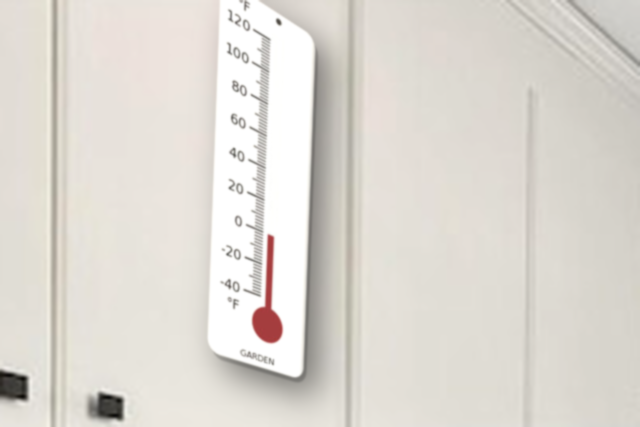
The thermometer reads 0 °F
